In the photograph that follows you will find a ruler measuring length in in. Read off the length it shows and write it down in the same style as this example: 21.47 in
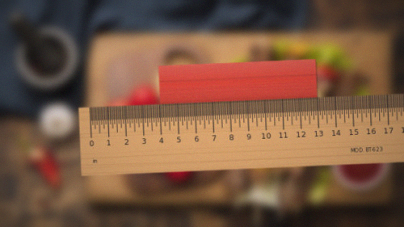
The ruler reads 9 in
